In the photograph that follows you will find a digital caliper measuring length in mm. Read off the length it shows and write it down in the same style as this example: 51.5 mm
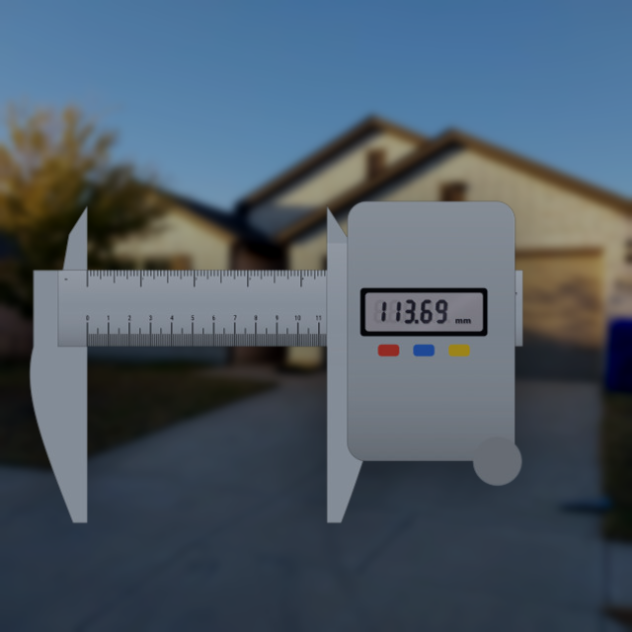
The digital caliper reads 113.69 mm
